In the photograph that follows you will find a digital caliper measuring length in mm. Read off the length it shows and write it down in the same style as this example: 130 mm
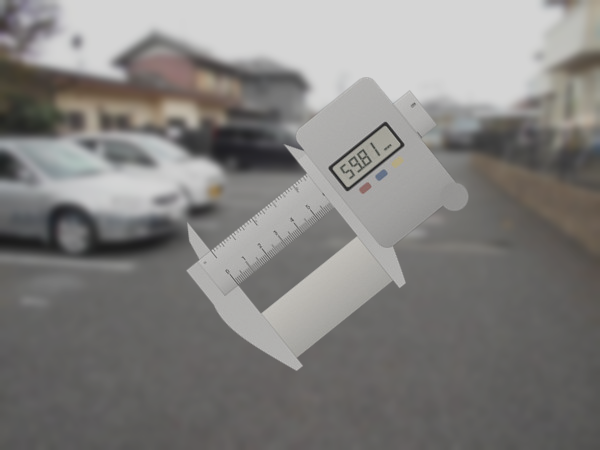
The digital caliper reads 59.81 mm
